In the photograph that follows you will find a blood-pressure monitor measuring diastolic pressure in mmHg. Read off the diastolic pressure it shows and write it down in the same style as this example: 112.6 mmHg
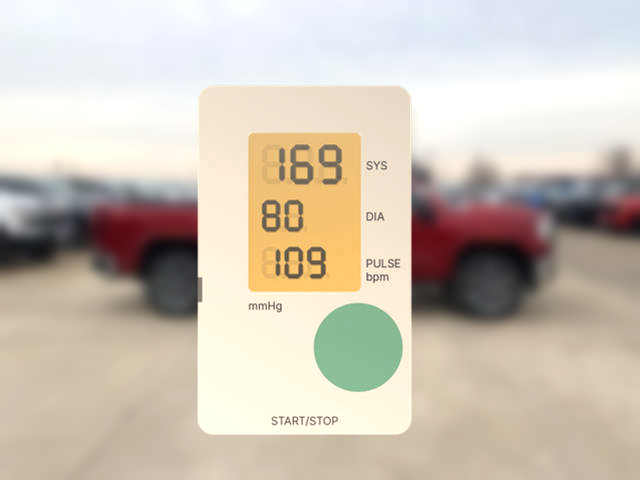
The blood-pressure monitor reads 80 mmHg
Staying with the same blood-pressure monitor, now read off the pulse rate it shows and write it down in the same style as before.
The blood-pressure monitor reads 109 bpm
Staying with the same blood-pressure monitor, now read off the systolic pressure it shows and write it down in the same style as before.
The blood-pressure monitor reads 169 mmHg
